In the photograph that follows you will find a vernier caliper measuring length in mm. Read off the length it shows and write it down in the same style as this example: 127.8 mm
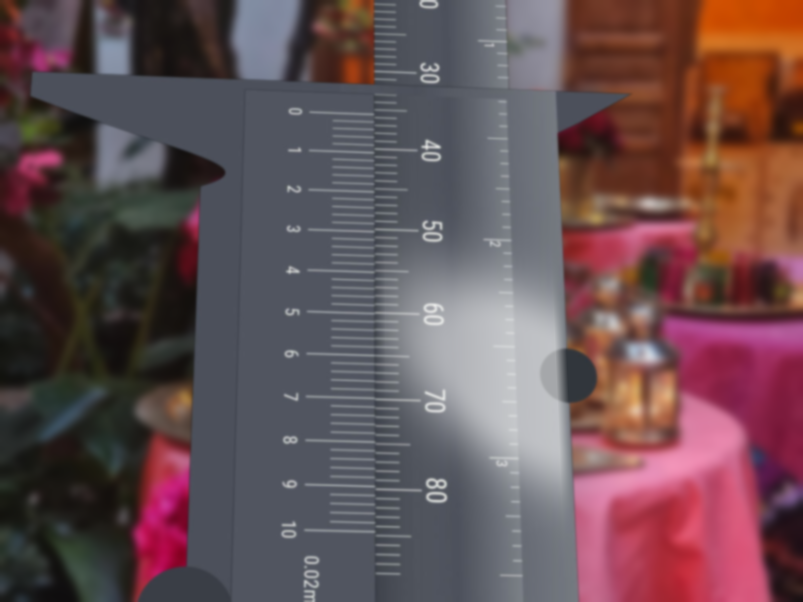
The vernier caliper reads 35.6 mm
